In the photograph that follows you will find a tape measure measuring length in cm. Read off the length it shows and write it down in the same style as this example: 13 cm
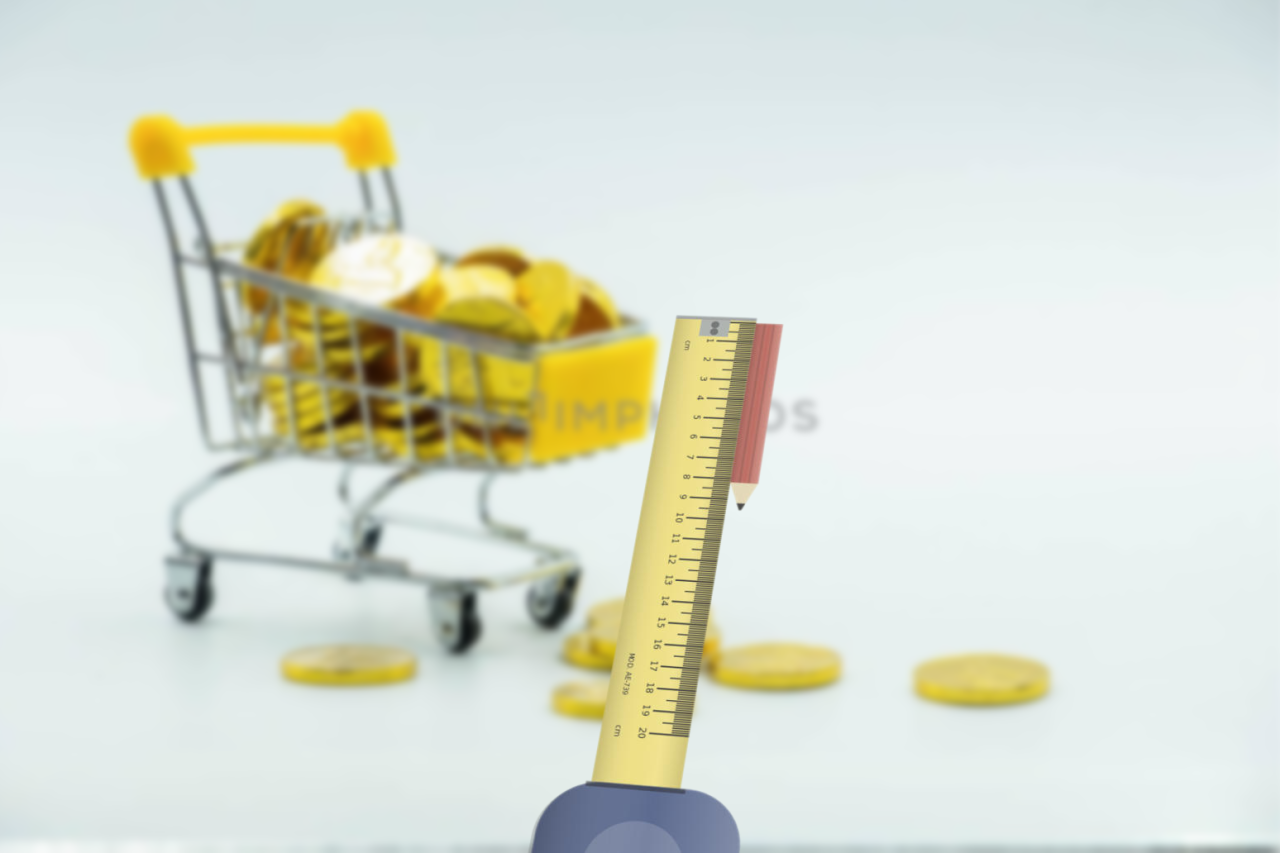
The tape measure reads 9.5 cm
